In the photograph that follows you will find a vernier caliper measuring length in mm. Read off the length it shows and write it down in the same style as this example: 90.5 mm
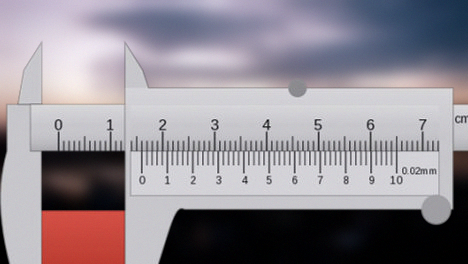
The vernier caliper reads 16.0 mm
